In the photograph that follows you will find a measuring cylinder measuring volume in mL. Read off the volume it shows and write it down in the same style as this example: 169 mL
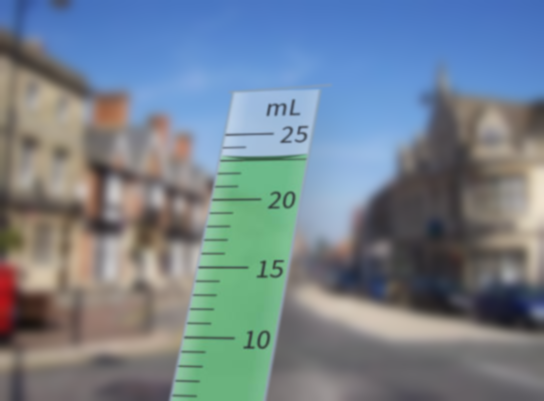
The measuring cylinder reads 23 mL
